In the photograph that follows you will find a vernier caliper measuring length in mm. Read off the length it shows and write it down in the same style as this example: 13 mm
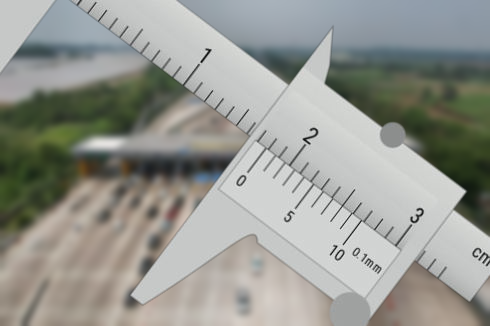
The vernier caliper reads 17.8 mm
